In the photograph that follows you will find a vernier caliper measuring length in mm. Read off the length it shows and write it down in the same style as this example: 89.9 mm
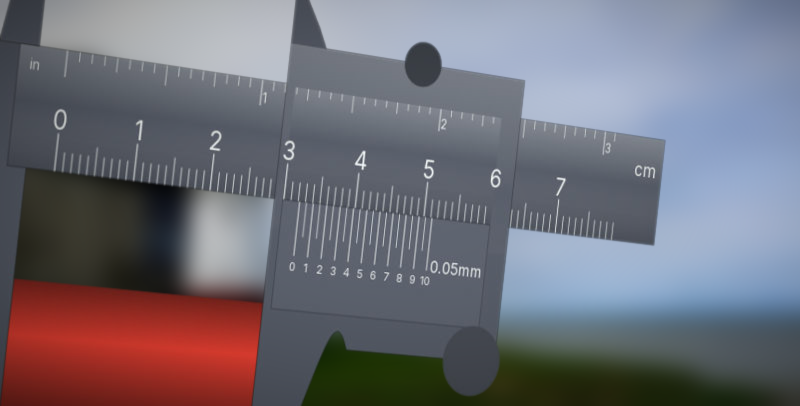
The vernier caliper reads 32.2 mm
